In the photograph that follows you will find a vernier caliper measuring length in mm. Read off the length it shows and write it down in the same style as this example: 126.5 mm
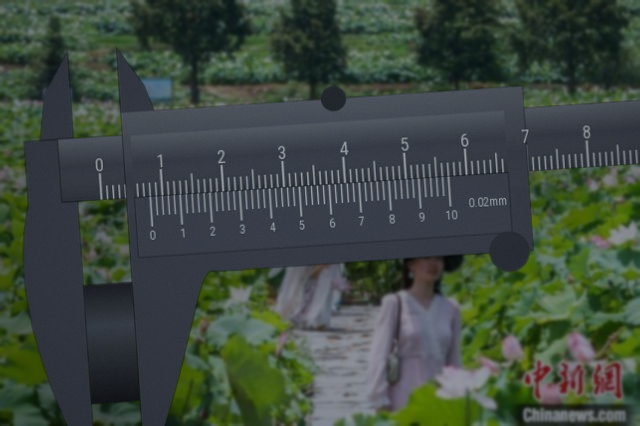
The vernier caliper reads 8.0 mm
